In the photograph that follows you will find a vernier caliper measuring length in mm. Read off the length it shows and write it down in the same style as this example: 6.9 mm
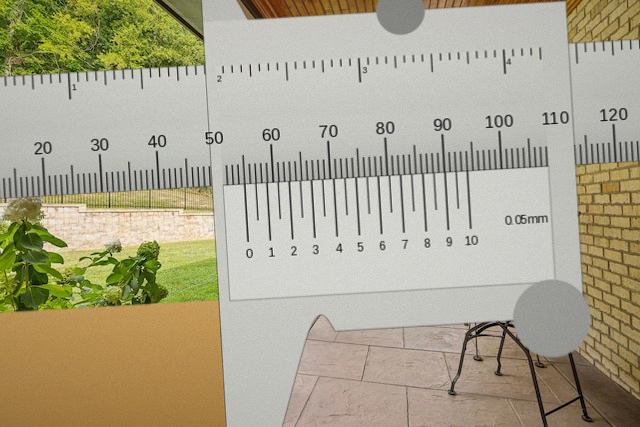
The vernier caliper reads 55.0 mm
